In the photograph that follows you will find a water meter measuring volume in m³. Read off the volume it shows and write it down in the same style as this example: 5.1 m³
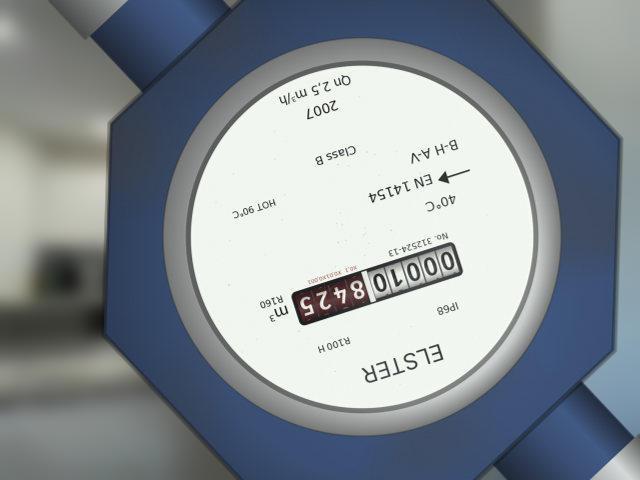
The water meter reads 10.8425 m³
